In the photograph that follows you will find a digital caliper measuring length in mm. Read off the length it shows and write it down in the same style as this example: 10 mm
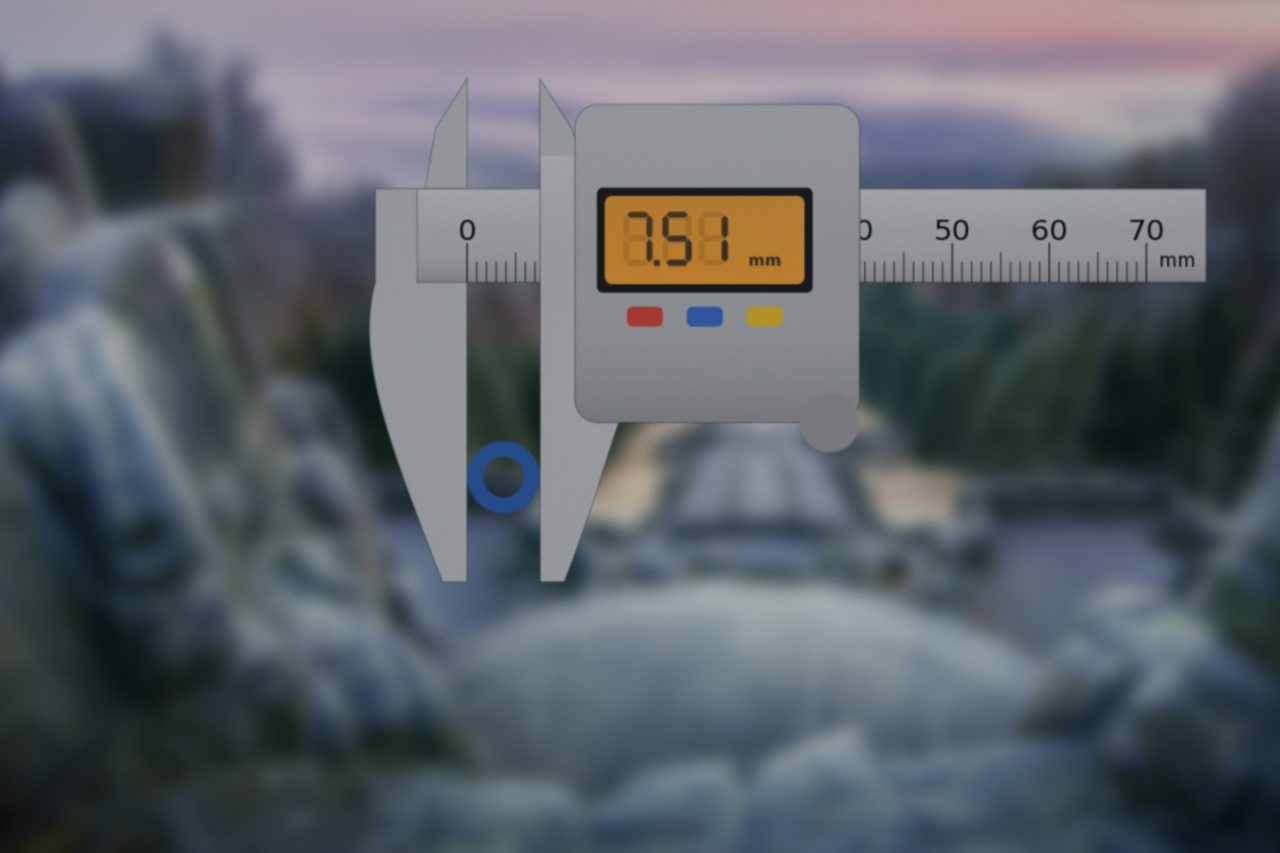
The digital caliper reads 7.51 mm
